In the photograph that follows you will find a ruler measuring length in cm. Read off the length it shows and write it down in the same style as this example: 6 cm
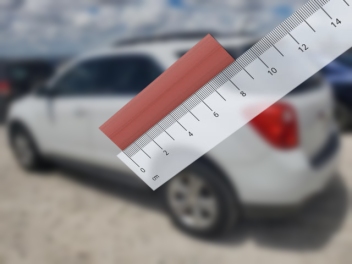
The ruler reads 9 cm
